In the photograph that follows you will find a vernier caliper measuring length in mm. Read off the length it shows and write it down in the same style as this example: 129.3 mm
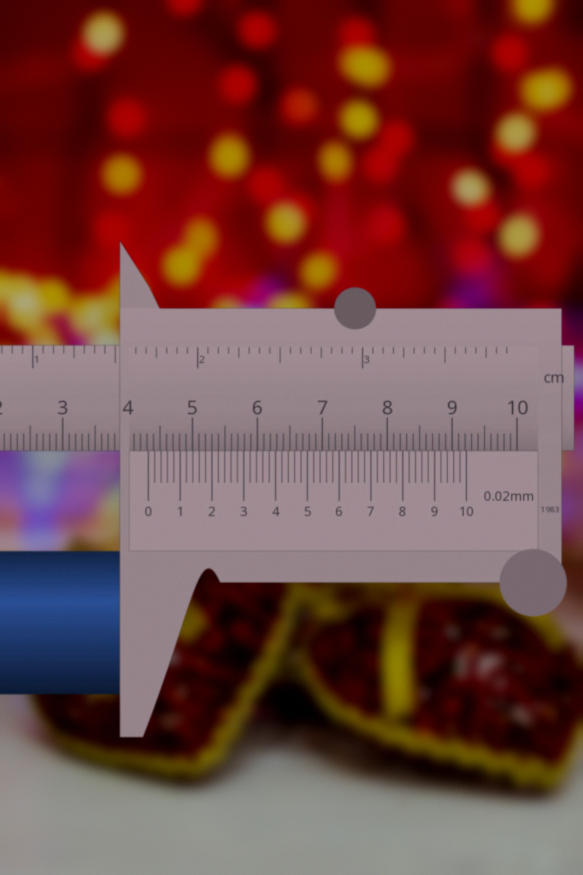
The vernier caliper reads 43.2 mm
